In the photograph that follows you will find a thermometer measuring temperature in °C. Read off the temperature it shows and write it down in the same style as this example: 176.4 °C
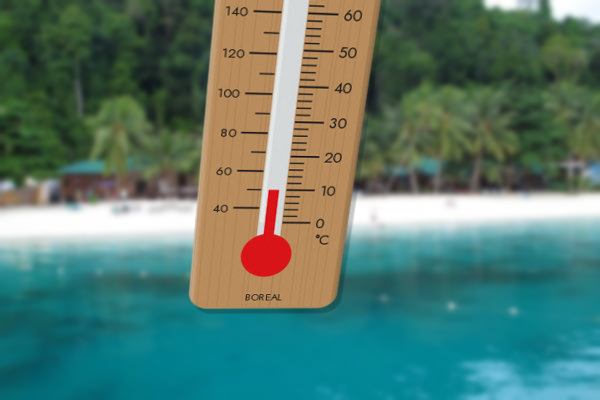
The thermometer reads 10 °C
